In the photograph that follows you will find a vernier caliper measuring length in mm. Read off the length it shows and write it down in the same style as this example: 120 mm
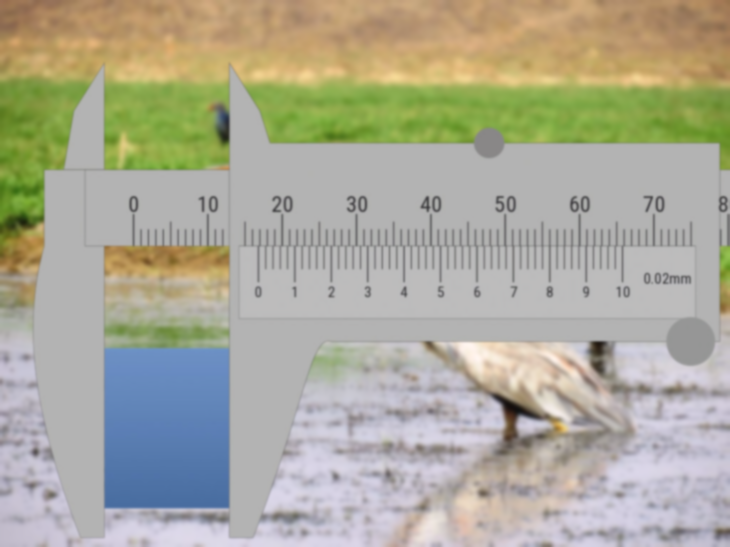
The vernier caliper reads 16.8 mm
